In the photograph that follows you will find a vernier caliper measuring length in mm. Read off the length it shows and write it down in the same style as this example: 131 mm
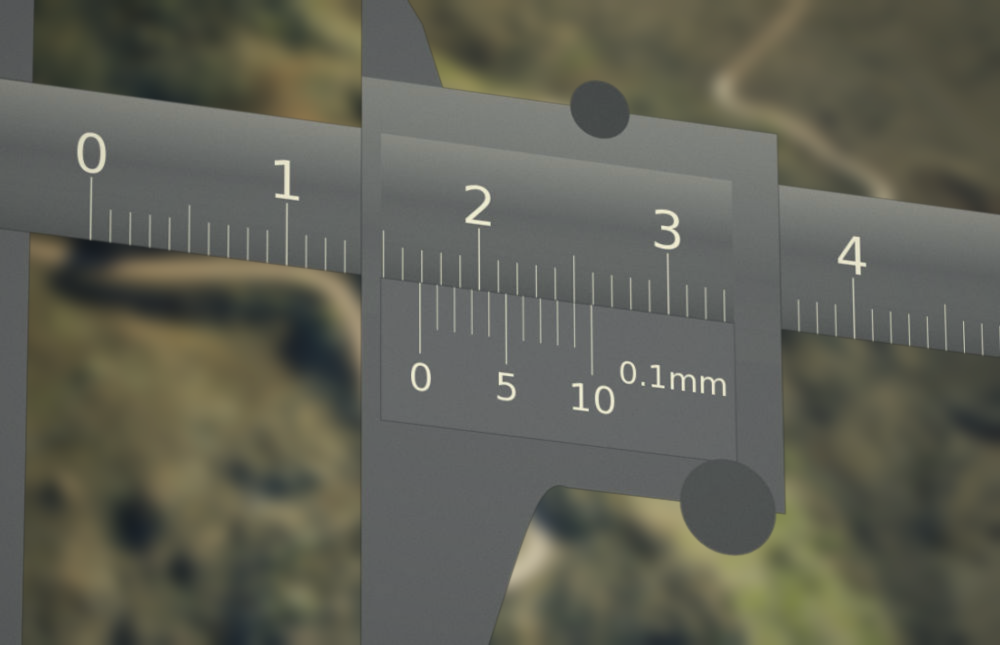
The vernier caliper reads 16.9 mm
